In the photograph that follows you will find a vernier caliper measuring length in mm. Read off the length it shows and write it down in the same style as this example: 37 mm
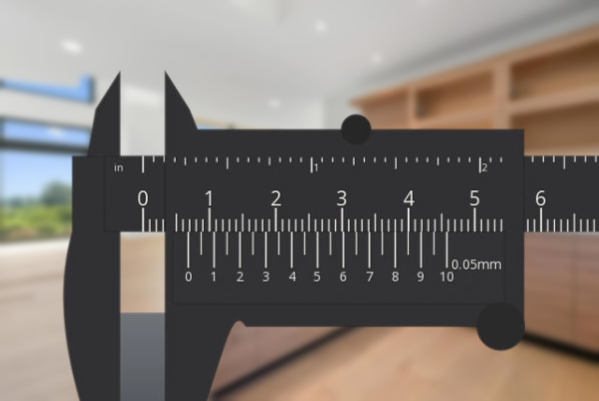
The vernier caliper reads 6.8 mm
